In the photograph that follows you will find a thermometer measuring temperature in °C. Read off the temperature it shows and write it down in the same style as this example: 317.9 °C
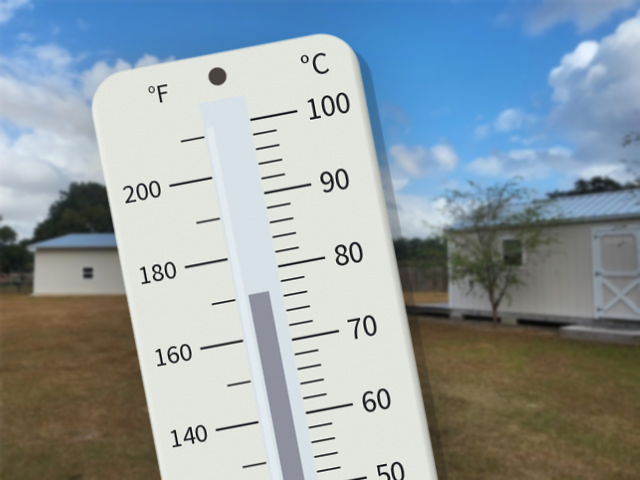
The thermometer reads 77 °C
